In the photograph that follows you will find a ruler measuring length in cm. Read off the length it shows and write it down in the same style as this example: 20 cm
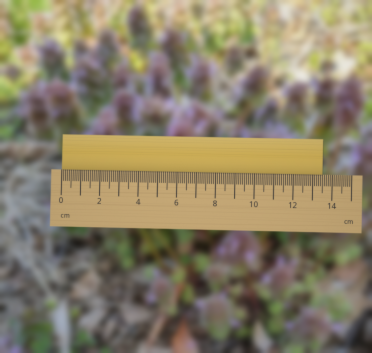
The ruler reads 13.5 cm
